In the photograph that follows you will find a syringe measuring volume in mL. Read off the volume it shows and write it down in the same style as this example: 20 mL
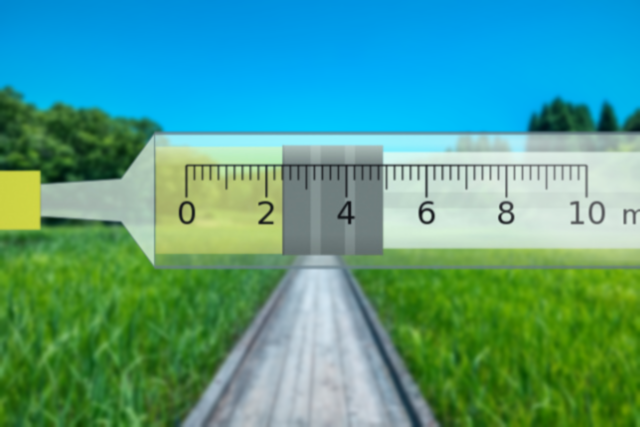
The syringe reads 2.4 mL
